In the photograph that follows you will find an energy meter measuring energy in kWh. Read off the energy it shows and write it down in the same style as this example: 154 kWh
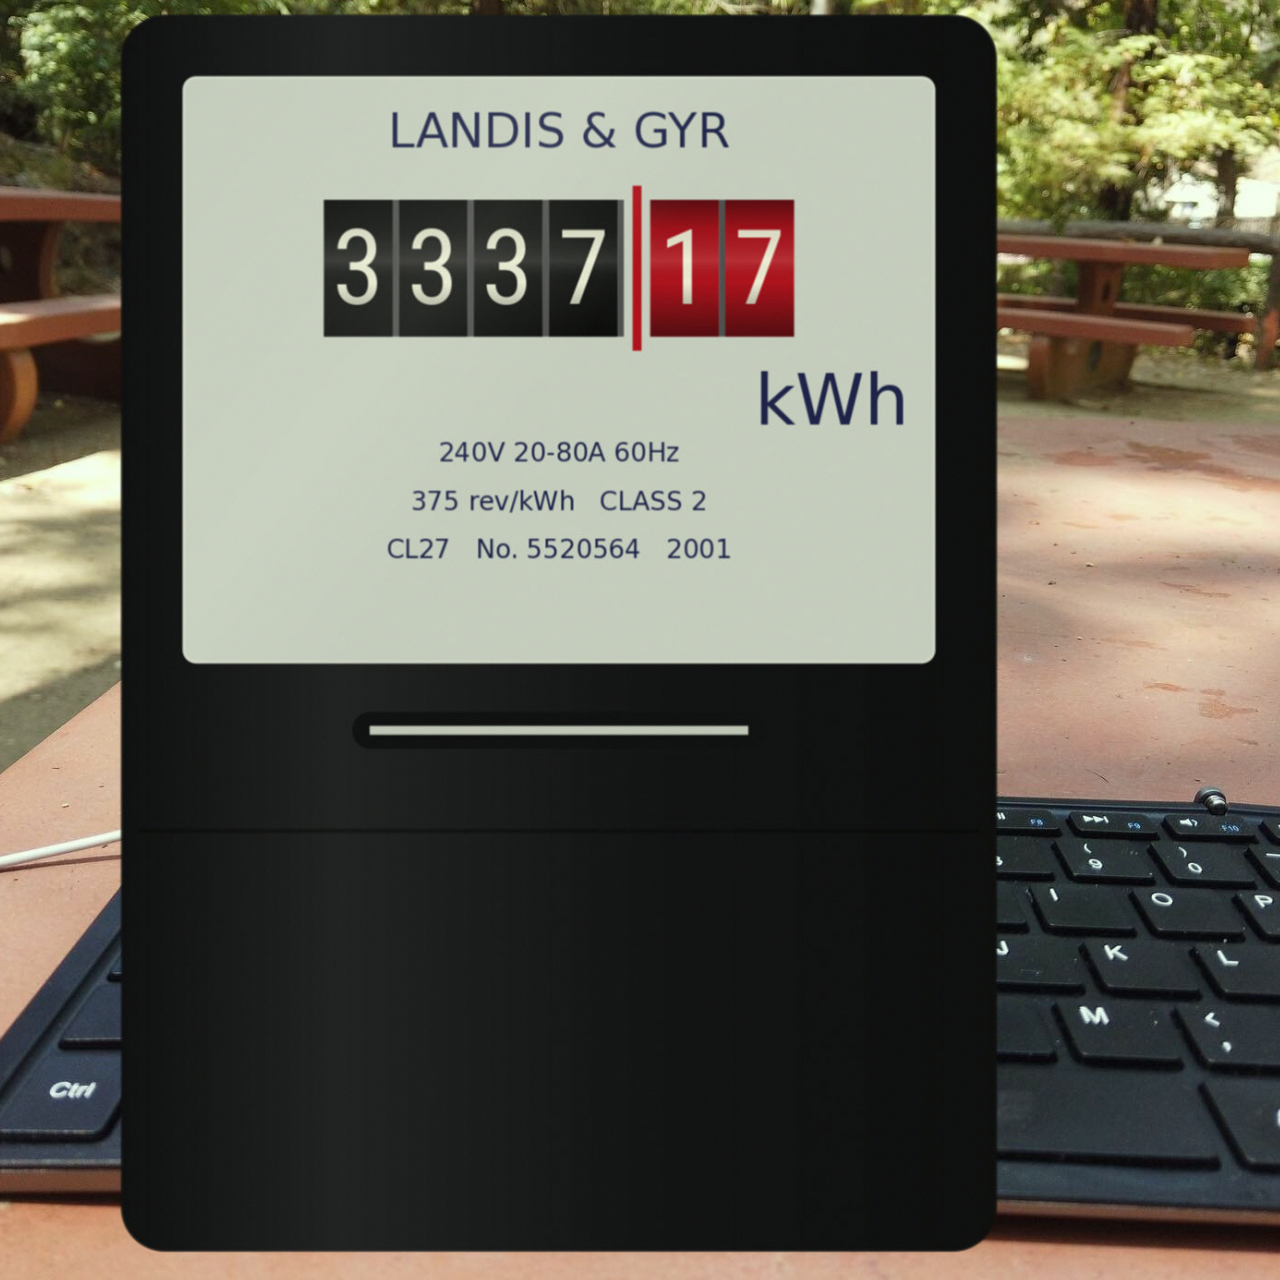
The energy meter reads 3337.17 kWh
